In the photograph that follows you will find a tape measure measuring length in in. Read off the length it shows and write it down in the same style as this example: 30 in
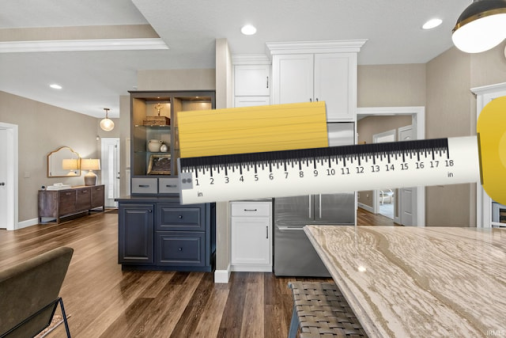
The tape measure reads 10 in
